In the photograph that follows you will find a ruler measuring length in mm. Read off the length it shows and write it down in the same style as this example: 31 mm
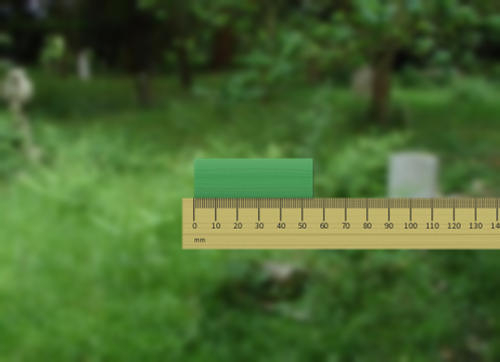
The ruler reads 55 mm
